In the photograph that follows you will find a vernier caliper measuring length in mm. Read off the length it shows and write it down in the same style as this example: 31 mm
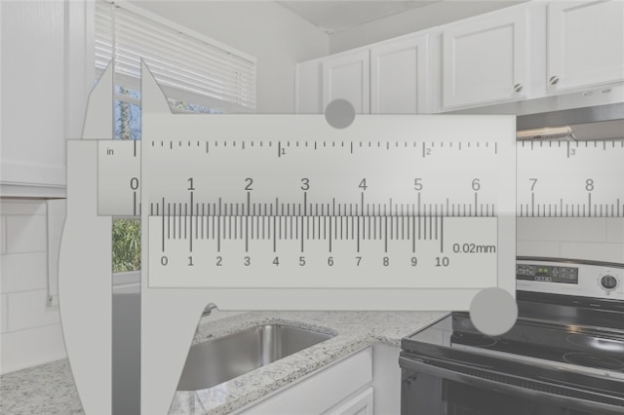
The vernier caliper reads 5.0 mm
